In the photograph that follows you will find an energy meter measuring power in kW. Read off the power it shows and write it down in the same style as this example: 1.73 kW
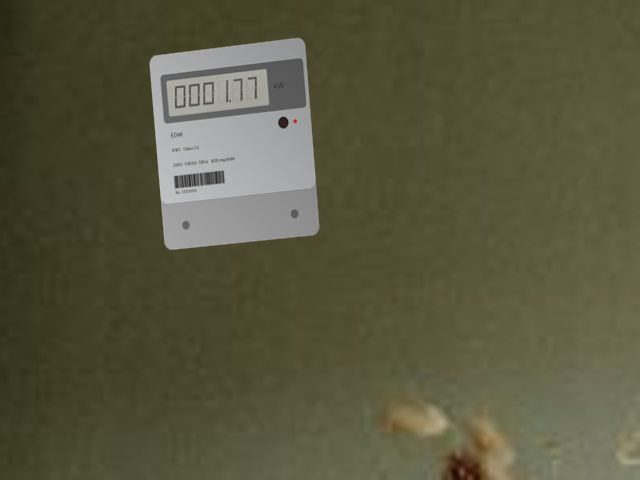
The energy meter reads 1.77 kW
